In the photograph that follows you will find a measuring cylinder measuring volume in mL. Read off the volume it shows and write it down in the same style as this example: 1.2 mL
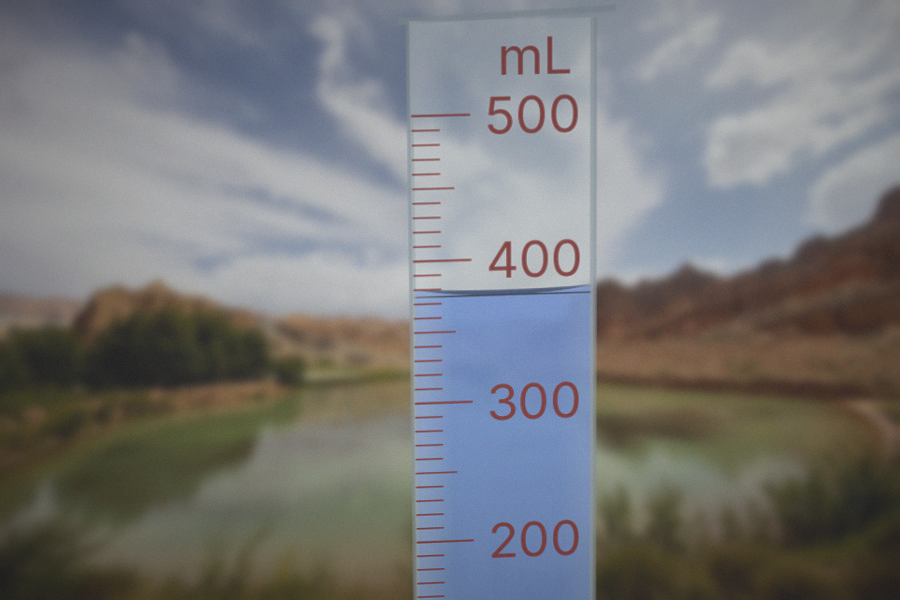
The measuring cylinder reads 375 mL
